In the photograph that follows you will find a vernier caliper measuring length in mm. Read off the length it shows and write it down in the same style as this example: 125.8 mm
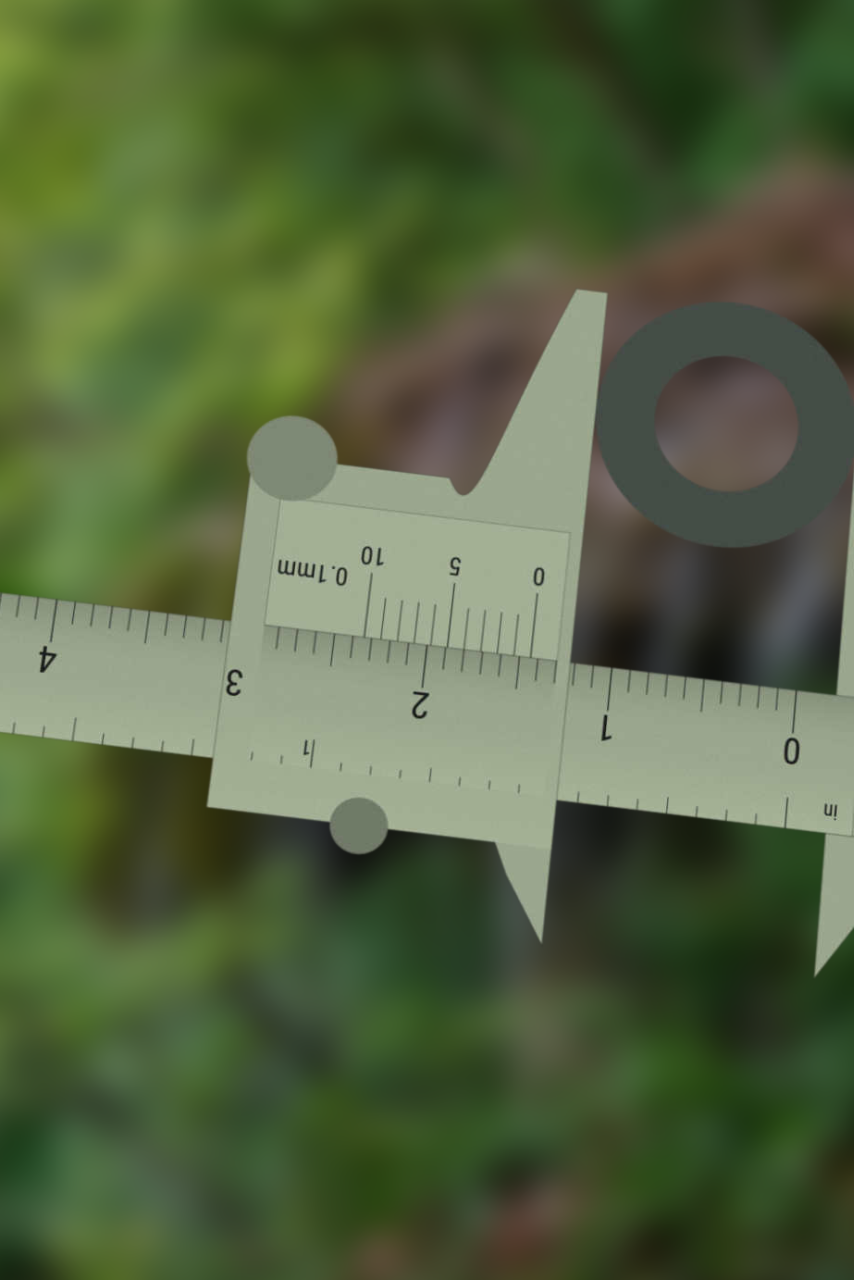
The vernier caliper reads 14.4 mm
